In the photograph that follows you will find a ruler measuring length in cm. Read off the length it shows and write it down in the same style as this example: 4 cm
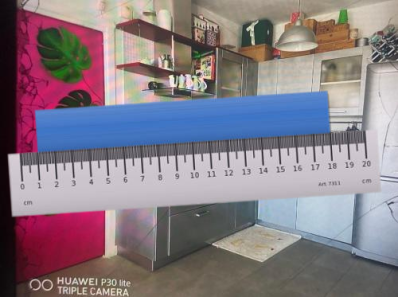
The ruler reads 17 cm
